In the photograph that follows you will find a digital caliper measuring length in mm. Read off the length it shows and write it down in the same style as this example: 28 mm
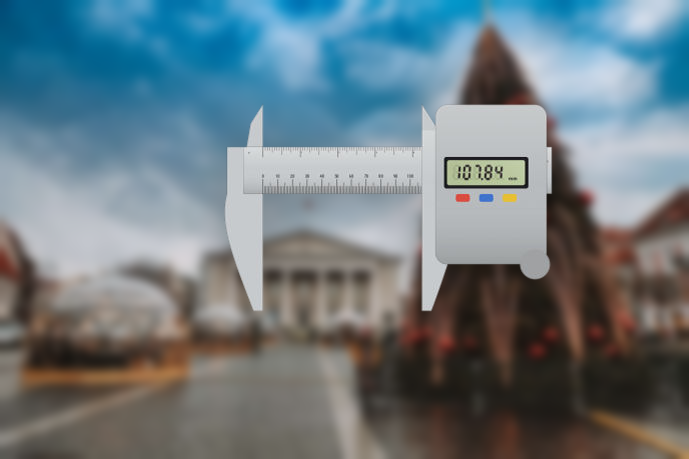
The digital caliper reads 107.84 mm
